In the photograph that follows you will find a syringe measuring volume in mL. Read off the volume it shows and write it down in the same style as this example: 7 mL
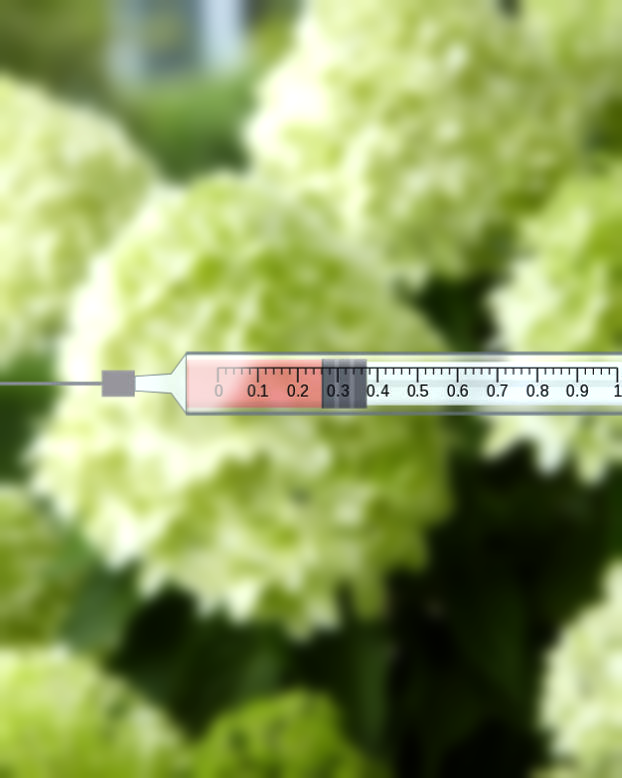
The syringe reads 0.26 mL
